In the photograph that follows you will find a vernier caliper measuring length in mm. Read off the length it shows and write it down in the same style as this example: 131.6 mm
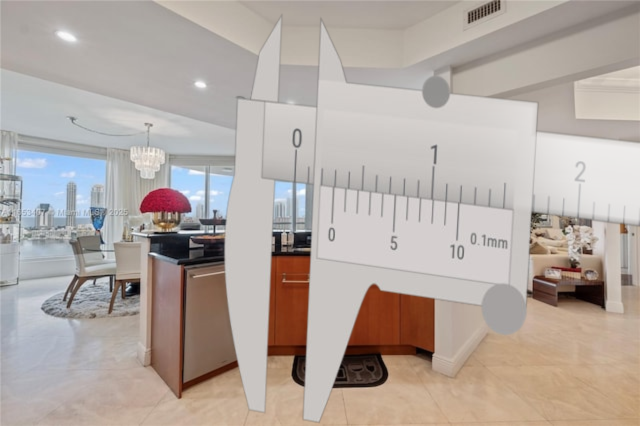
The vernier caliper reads 2.9 mm
